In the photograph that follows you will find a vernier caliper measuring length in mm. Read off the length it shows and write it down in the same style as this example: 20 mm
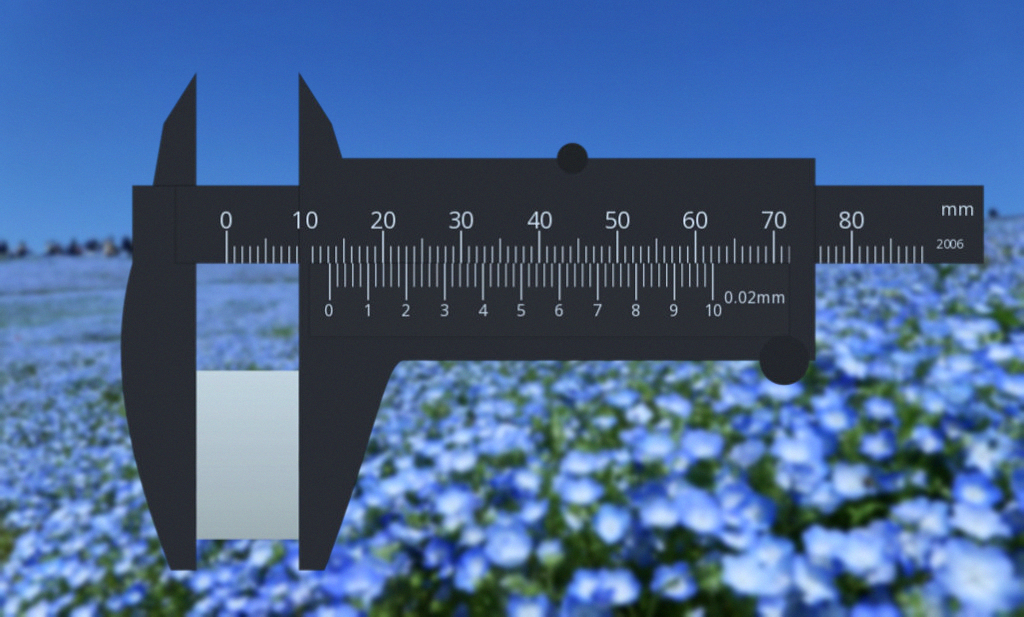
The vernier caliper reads 13.2 mm
